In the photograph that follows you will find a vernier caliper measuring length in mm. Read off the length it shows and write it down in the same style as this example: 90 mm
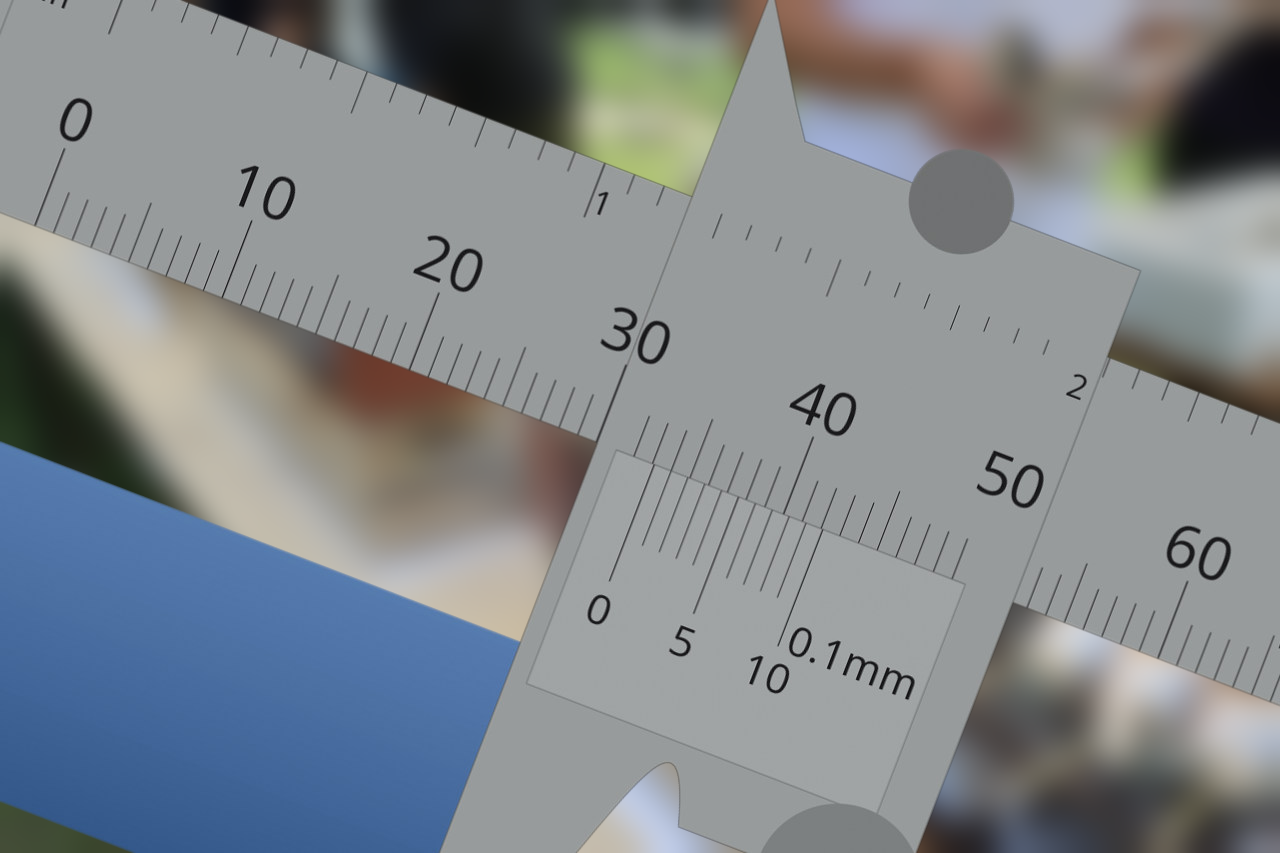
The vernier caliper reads 33.1 mm
